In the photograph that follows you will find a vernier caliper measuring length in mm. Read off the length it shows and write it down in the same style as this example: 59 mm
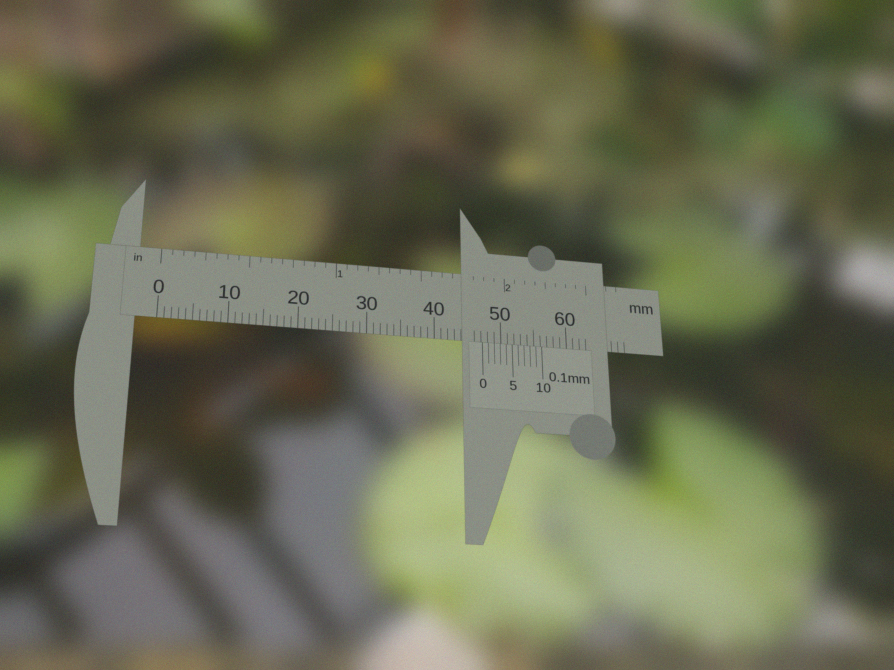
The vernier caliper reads 47.2 mm
